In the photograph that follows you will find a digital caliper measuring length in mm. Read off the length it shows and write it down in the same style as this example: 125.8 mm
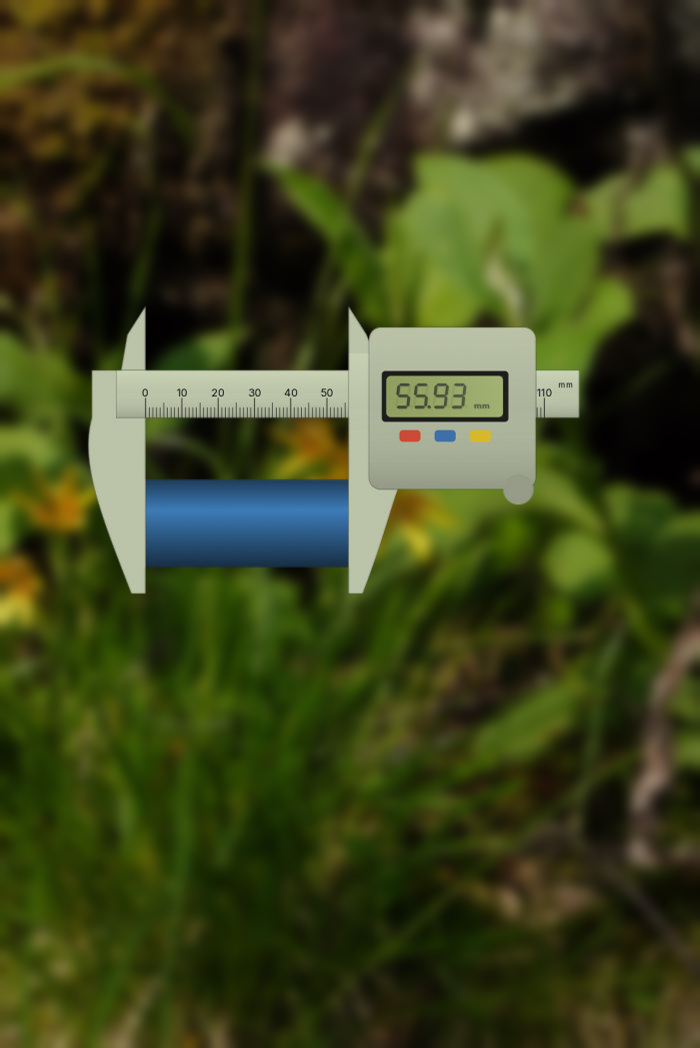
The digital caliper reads 55.93 mm
